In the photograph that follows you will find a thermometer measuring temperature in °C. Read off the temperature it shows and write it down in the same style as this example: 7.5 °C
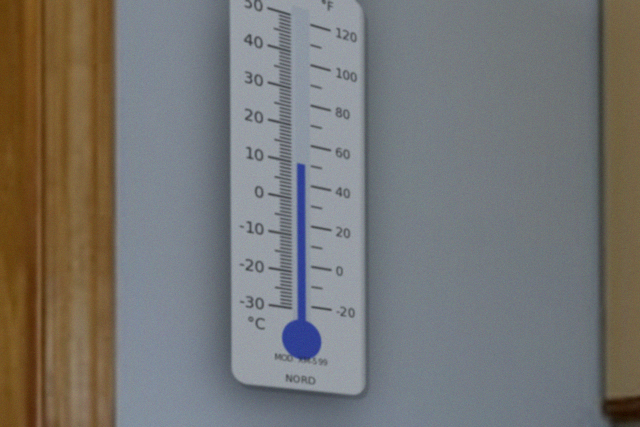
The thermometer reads 10 °C
